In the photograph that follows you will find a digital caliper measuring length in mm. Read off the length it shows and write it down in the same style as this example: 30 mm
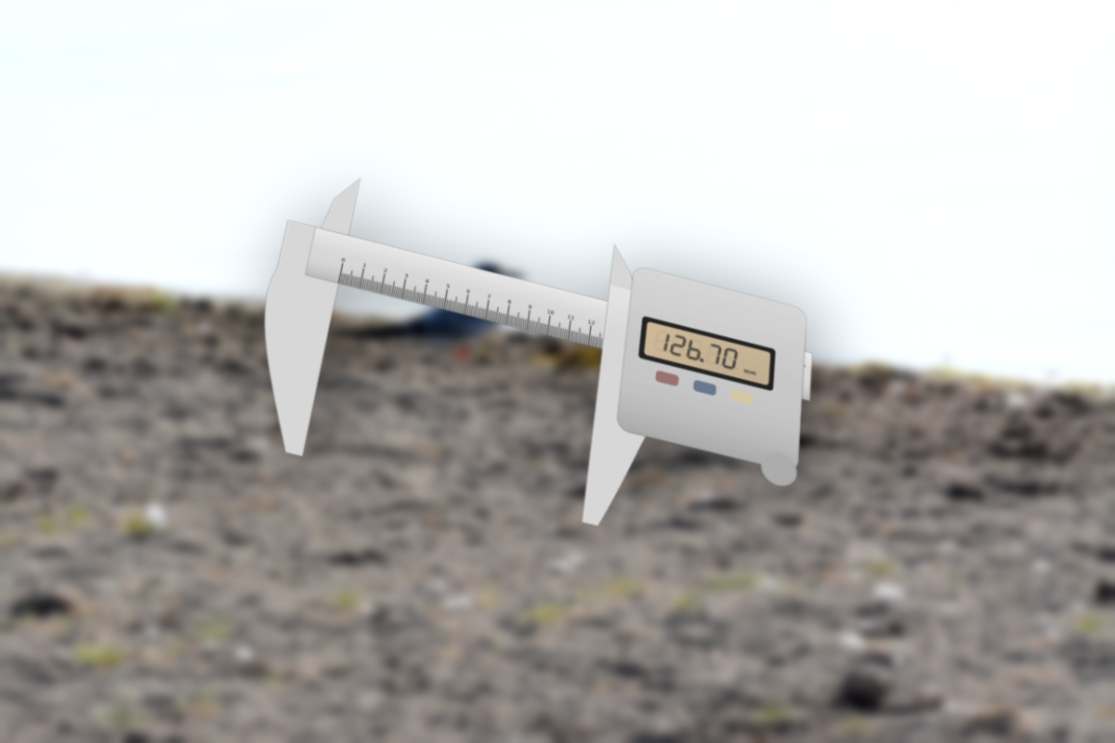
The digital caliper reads 126.70 mm
